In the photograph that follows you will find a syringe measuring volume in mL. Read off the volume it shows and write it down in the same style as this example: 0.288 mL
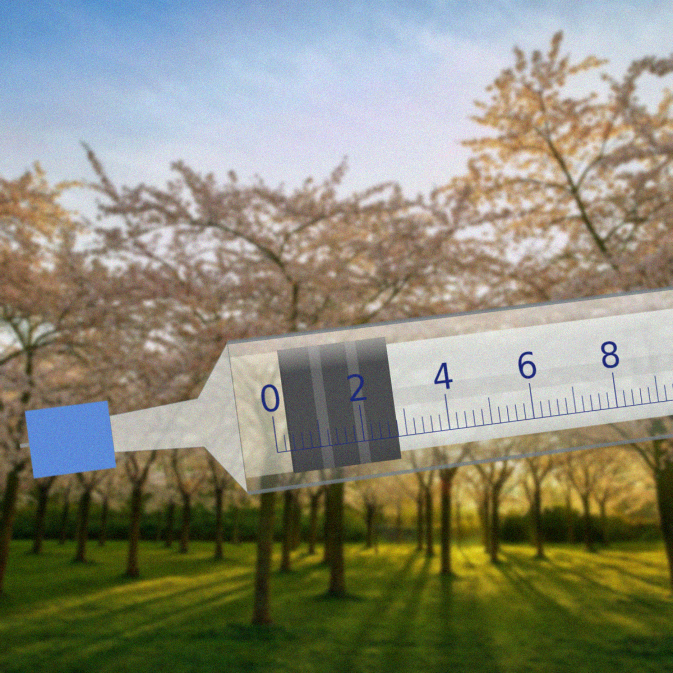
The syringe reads 0.3 mL
